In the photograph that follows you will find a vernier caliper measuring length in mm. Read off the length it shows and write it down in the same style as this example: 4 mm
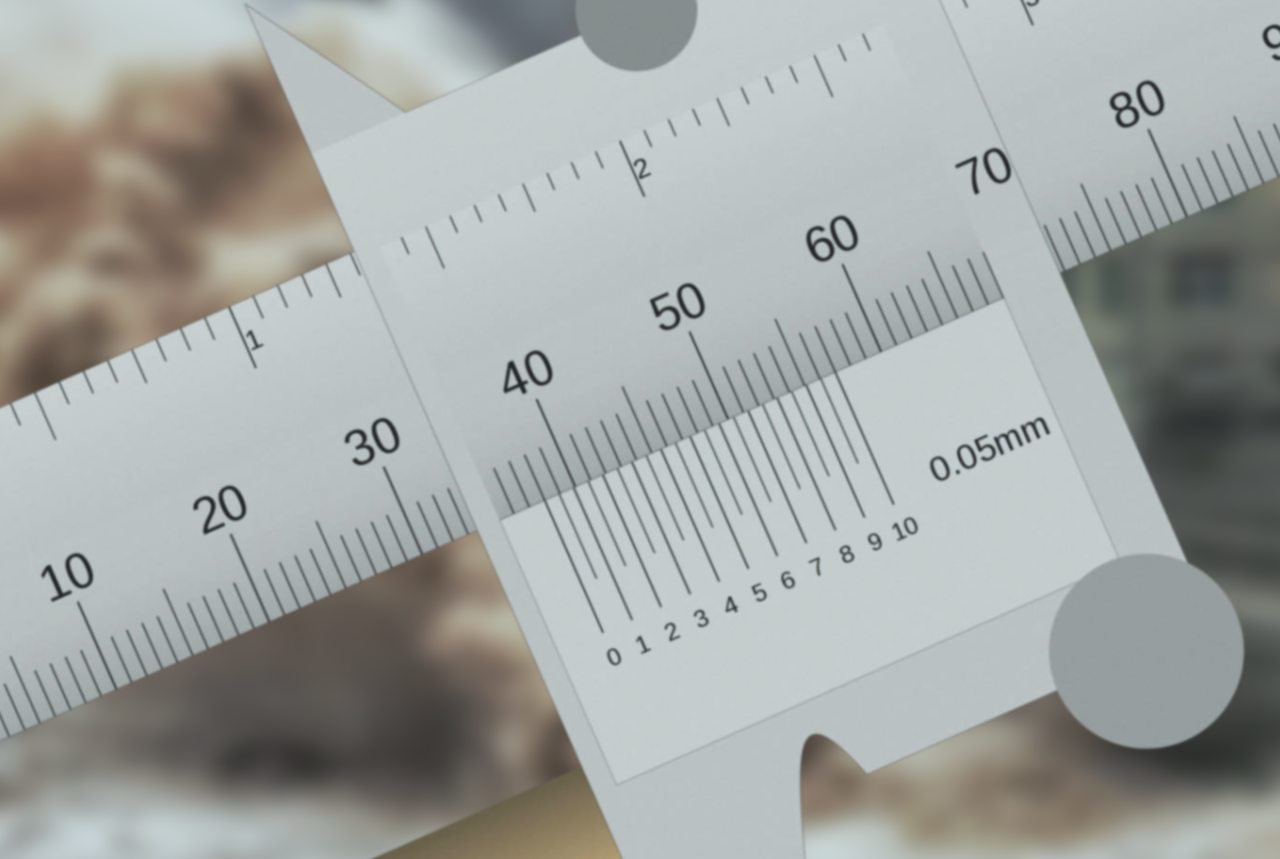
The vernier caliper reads 38.0 mm
